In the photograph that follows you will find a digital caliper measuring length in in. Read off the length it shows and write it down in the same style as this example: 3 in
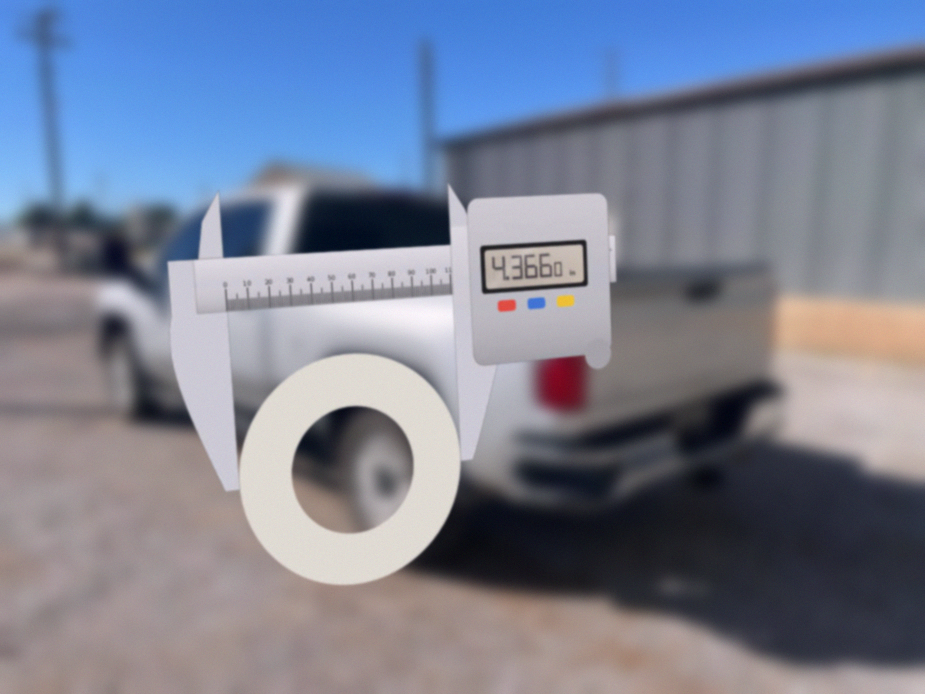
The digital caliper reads 4.3660 in
